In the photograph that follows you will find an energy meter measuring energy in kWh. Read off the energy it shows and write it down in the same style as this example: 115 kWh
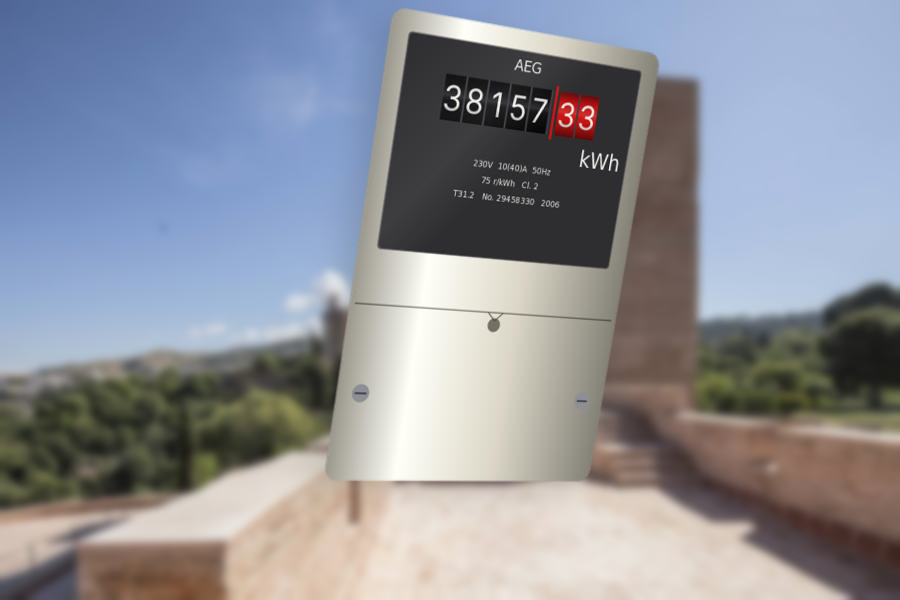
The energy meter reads 38157.33 kWh
